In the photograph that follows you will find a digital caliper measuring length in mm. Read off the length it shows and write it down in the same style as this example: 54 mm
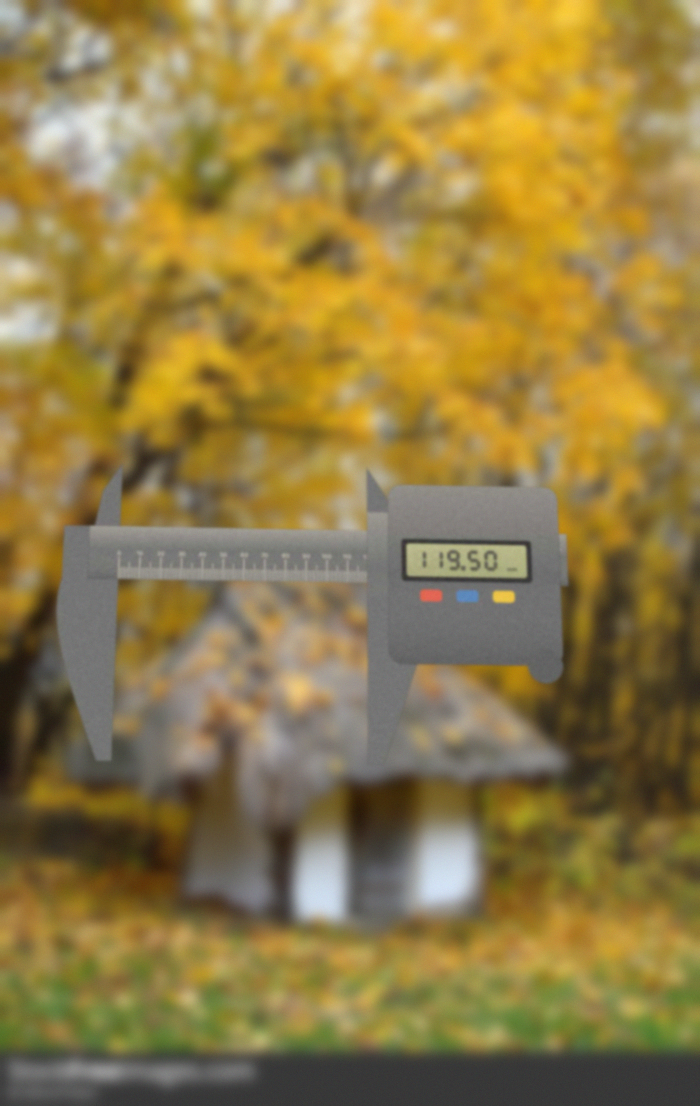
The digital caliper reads 119.50 mm
